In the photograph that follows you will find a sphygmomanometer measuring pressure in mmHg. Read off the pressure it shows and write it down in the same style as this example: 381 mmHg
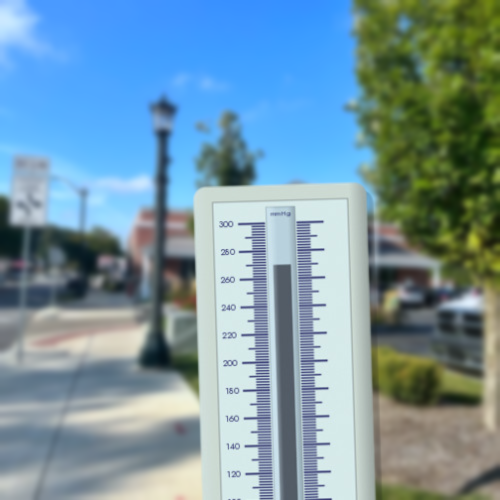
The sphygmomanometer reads 270 mmHg
